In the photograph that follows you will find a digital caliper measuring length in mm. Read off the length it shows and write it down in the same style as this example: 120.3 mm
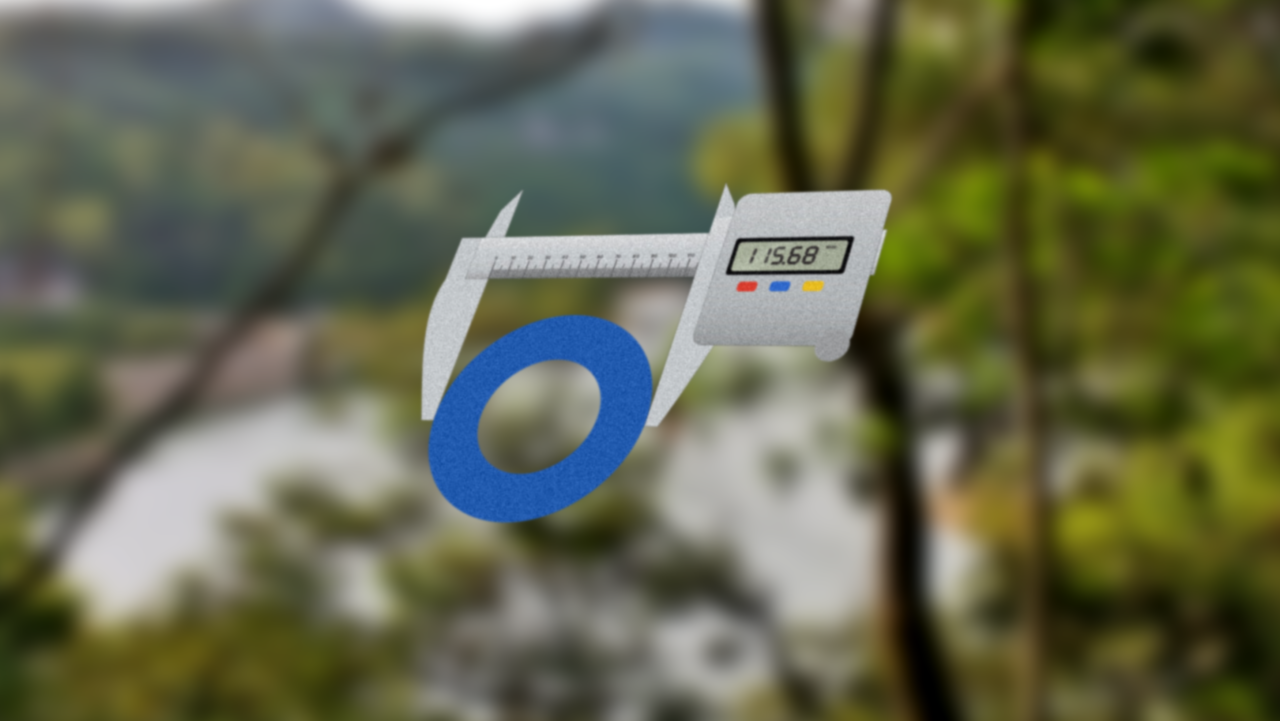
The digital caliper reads 115.68 mm
